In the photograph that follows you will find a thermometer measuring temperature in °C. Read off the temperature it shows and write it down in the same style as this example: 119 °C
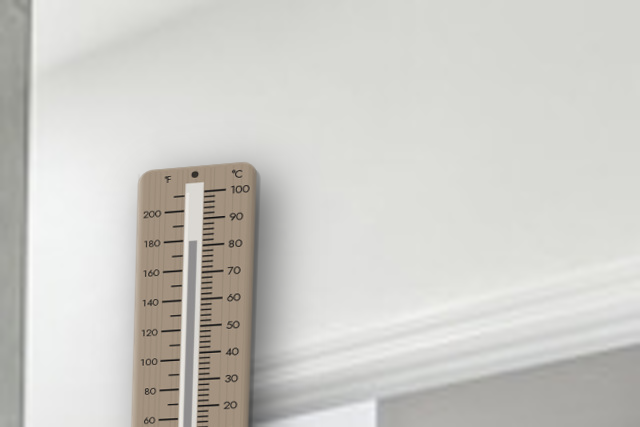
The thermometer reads 82 °C
